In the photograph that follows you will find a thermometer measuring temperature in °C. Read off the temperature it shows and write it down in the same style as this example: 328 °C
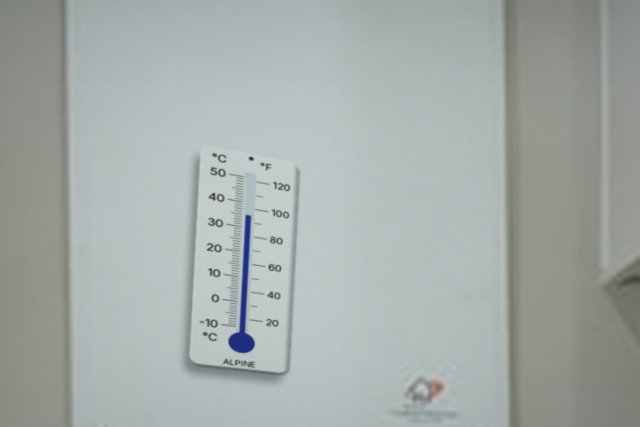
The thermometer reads 35 °C
